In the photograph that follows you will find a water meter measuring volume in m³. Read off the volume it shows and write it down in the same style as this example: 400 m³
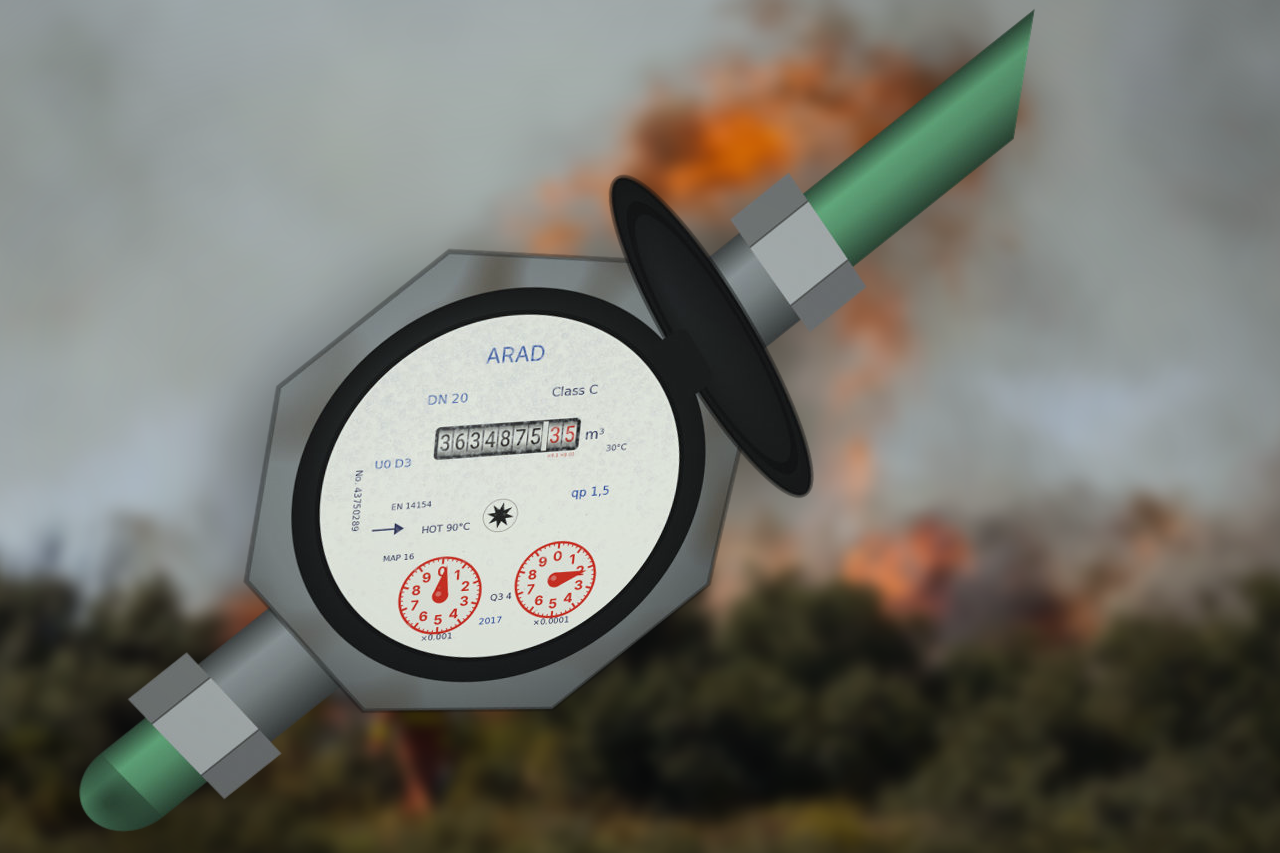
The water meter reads 3634875.3502 m³
